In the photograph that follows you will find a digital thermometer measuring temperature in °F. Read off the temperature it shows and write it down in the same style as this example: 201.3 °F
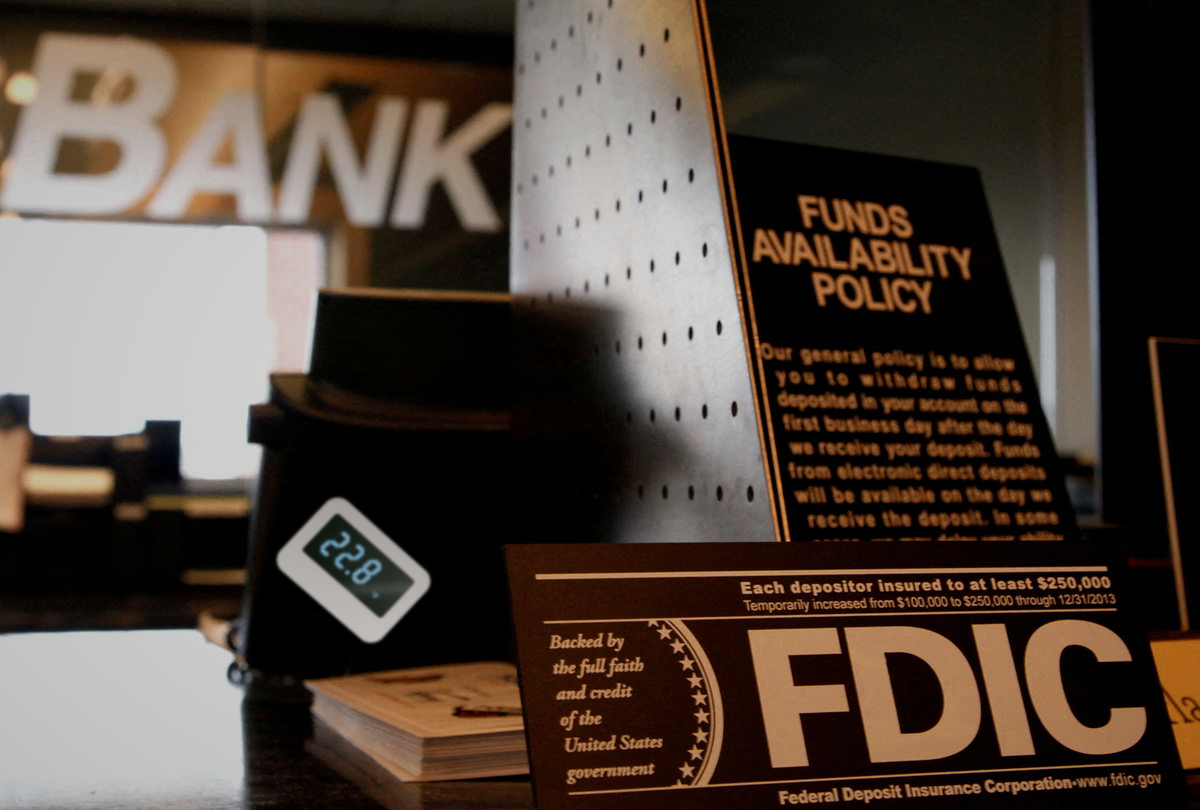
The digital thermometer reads 22.8 °F
